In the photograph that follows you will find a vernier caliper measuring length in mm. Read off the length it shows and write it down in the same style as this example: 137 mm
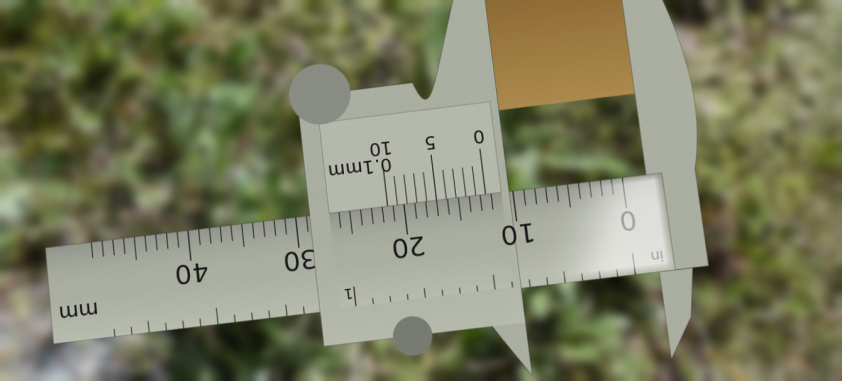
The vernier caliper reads 12.5 mm
